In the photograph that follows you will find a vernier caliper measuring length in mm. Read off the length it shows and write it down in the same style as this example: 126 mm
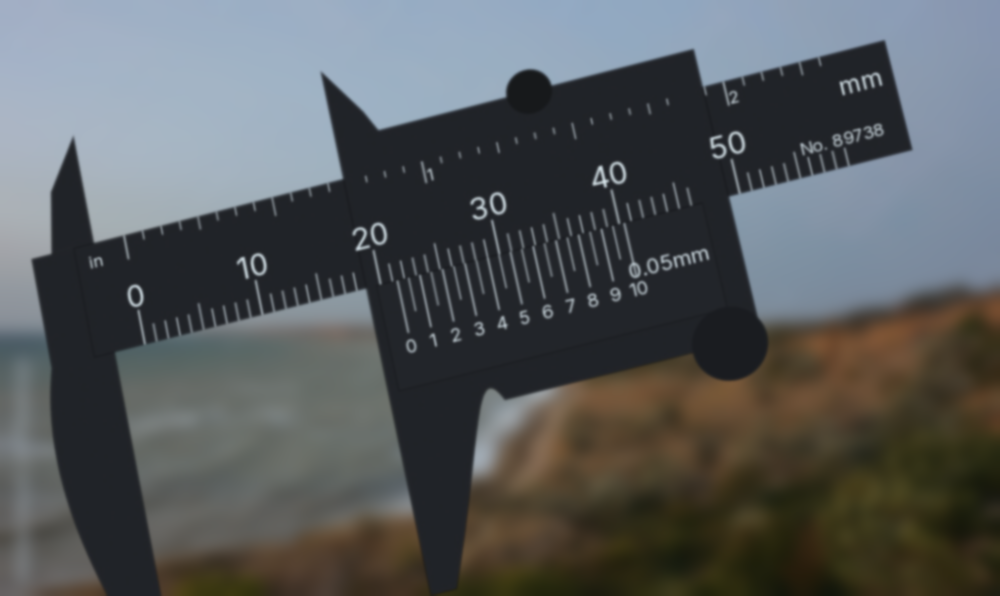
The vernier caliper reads 21.4 mm
